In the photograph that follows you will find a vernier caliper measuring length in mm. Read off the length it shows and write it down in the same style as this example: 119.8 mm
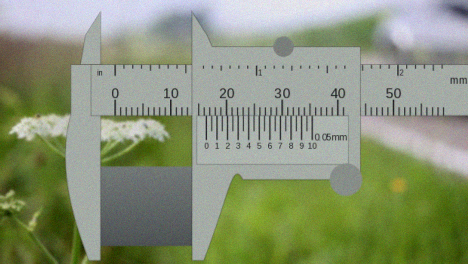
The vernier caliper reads 16.4 mm
